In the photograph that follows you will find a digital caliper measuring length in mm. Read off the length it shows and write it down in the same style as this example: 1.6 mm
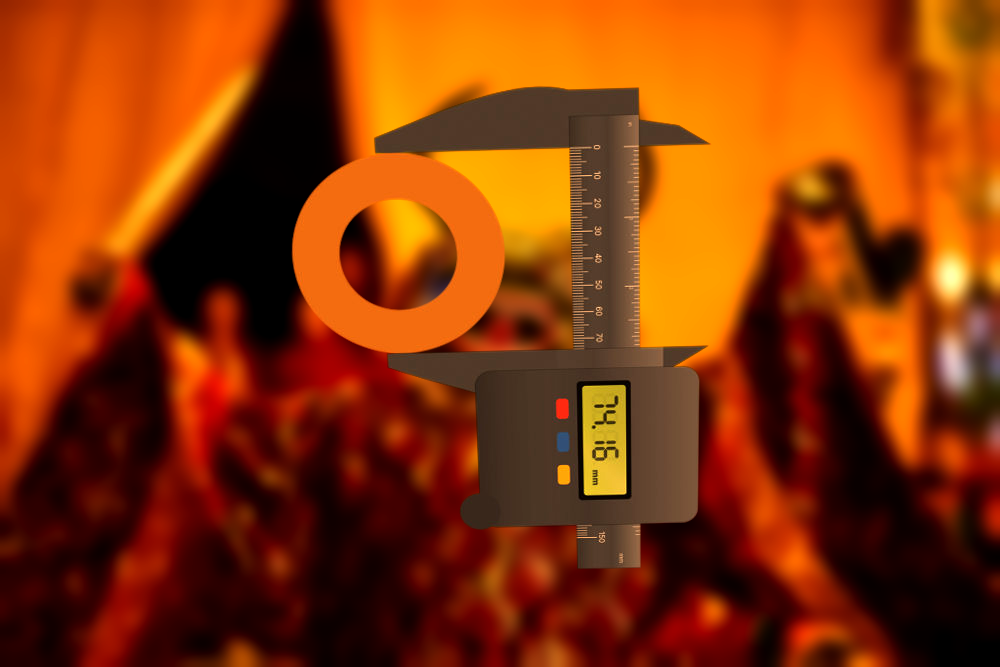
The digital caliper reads 74.16 mm
